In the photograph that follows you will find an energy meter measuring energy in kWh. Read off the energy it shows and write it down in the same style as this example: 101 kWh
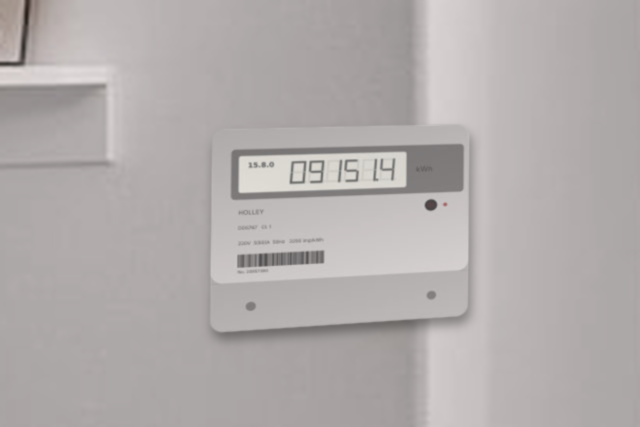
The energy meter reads 9151.4 kWh
